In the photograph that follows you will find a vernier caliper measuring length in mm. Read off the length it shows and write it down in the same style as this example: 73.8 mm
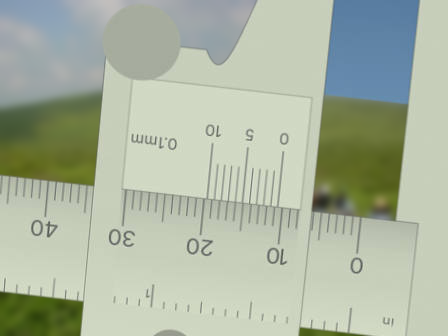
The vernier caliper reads 10.6 mm
